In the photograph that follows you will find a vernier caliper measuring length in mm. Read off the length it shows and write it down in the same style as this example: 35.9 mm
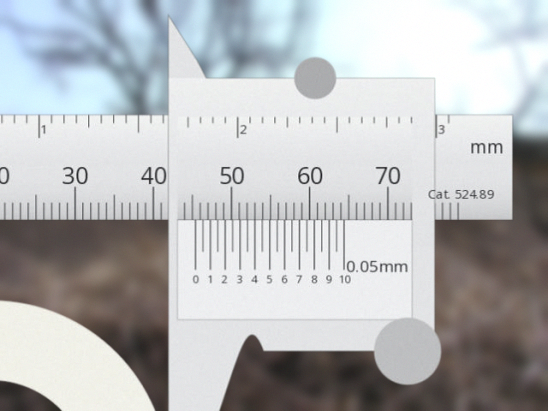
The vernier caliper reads 45.4 mm
